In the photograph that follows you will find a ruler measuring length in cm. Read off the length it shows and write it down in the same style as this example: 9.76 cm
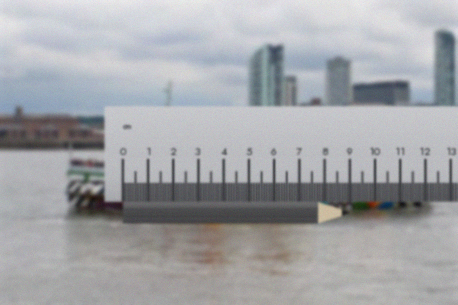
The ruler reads 9 cm
